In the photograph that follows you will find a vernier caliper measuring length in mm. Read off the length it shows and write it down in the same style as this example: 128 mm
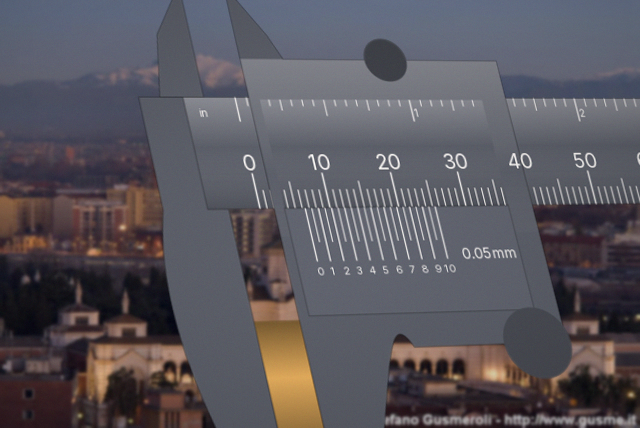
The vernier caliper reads 6.4 mm
